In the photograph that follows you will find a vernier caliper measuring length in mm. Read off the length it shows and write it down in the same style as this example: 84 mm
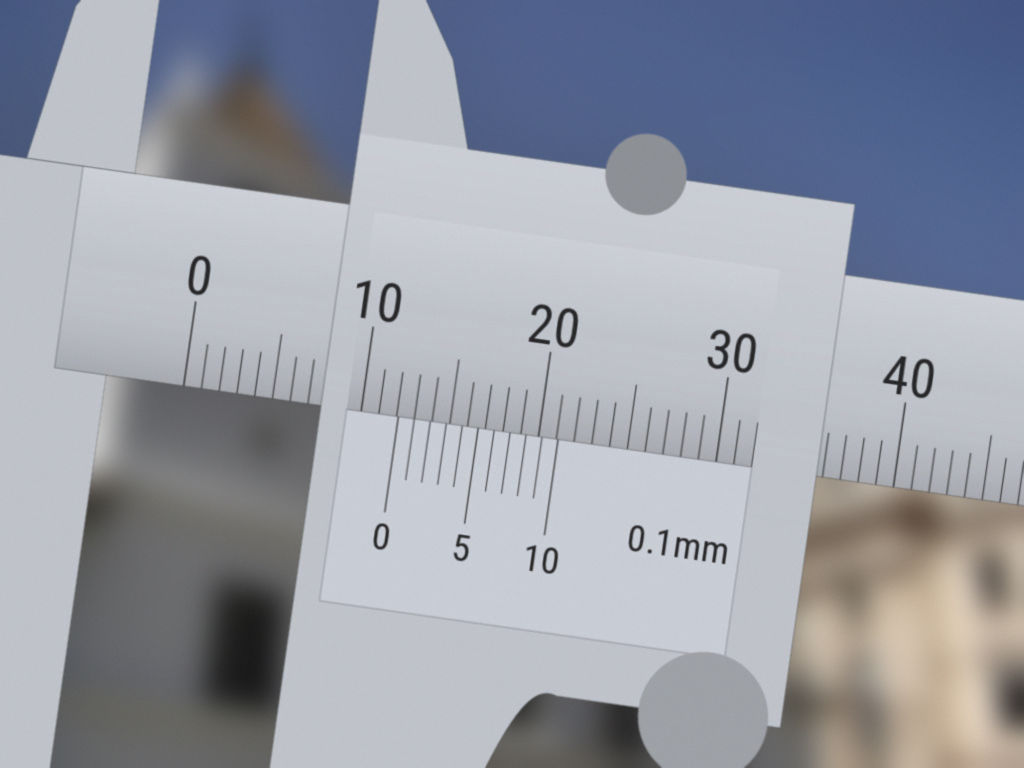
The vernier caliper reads 12.1 mm
